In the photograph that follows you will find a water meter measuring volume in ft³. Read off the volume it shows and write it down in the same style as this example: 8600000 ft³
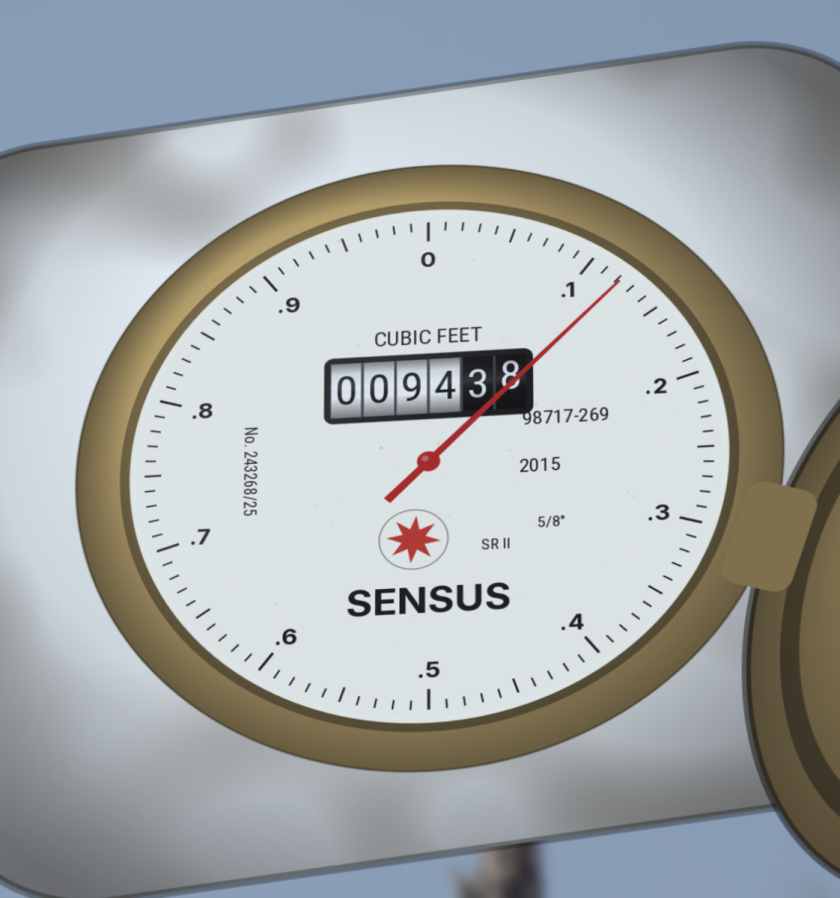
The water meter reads 9438.12 ft³
